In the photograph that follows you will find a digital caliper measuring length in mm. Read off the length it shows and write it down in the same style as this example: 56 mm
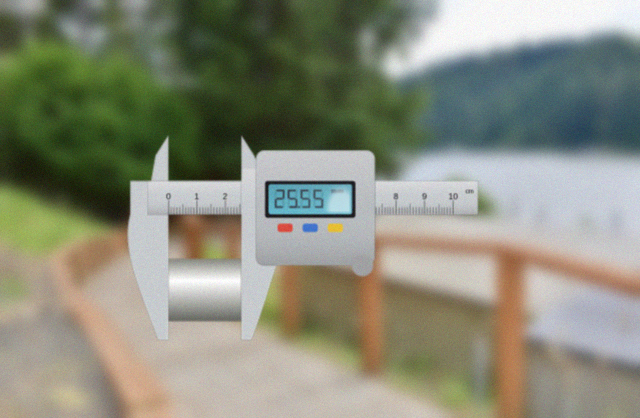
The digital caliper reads 25.55 mm
